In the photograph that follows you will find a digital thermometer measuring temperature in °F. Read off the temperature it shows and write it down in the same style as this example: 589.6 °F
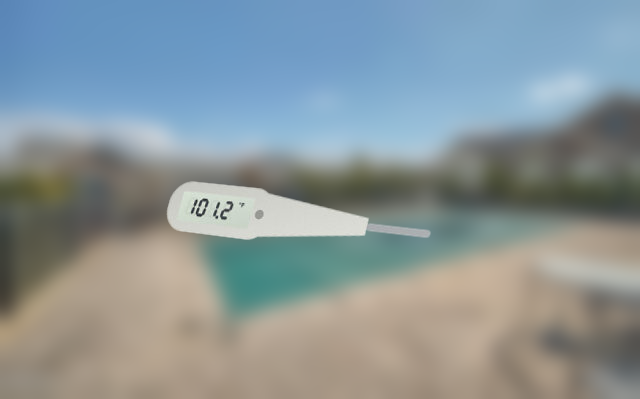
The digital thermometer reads 101.2 °F
